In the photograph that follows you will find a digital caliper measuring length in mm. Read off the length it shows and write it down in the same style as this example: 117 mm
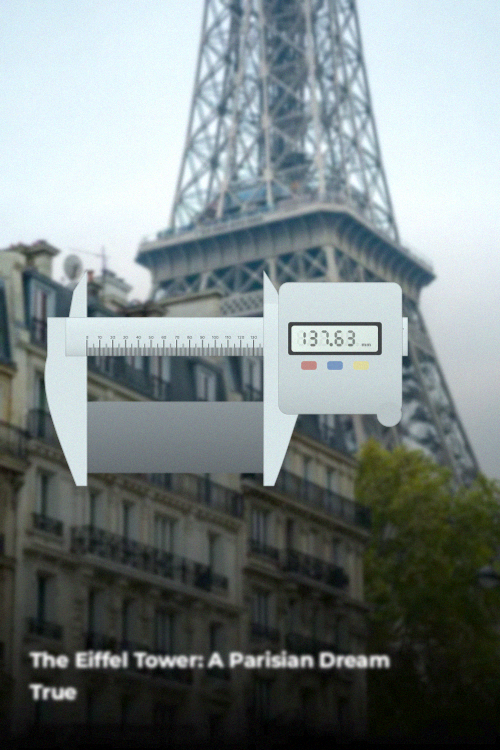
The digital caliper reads 137.63 mm
